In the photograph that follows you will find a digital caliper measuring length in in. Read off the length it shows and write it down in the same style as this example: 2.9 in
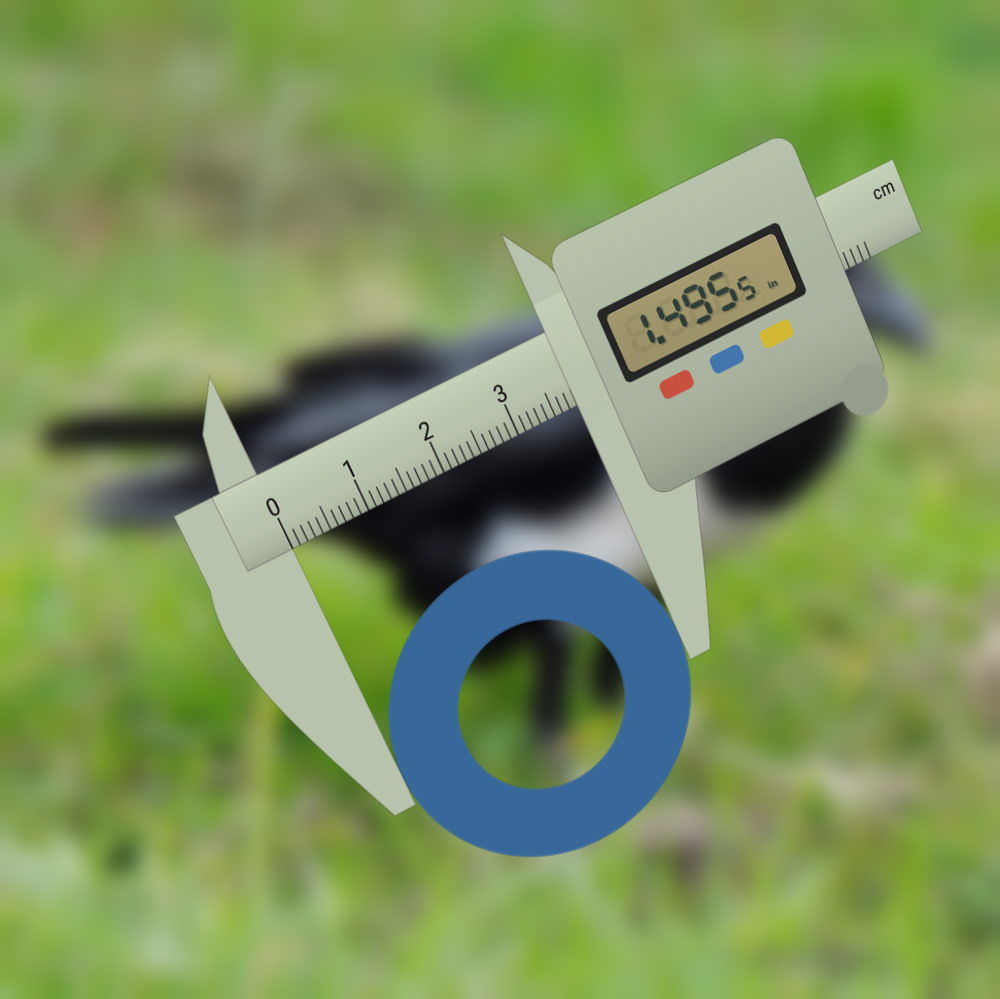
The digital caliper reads 1.4955 in
